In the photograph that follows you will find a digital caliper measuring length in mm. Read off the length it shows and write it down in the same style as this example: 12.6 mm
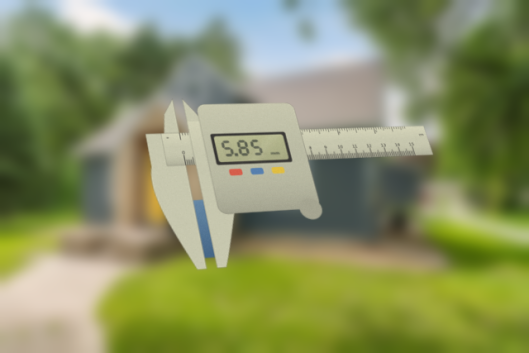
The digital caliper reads 5.85 mm
